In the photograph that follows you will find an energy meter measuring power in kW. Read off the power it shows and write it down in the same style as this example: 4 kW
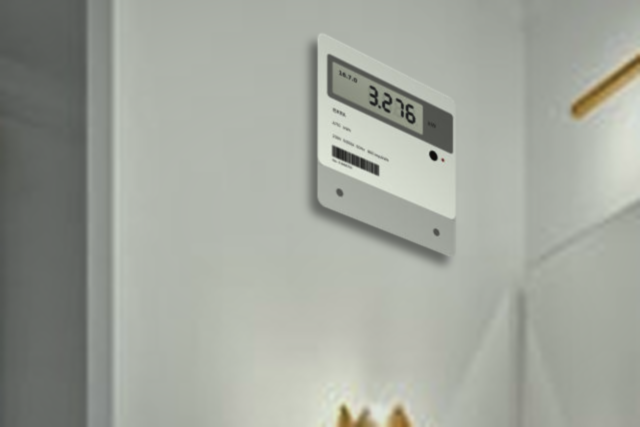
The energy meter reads 3.276 kW
